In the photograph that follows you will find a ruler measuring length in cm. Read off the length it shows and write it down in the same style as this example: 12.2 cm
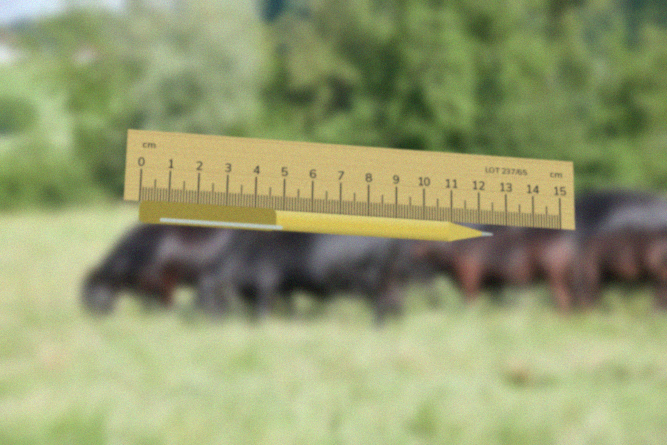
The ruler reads 12.5 cm
